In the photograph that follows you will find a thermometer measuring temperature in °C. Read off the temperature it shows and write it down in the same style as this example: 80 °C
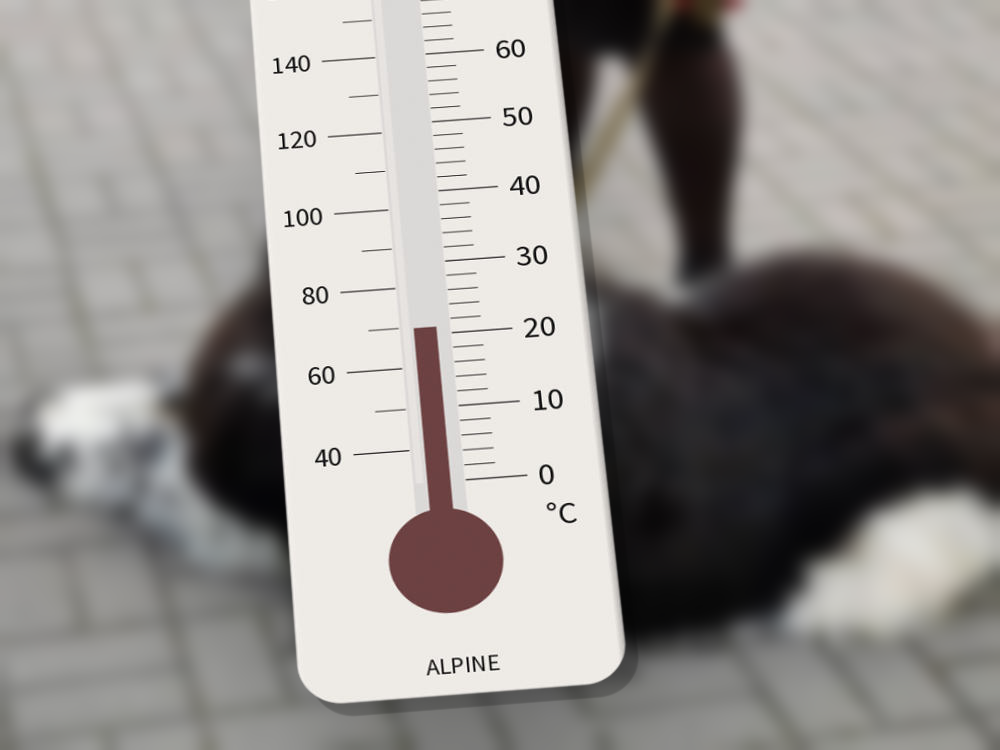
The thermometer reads 21 °C
